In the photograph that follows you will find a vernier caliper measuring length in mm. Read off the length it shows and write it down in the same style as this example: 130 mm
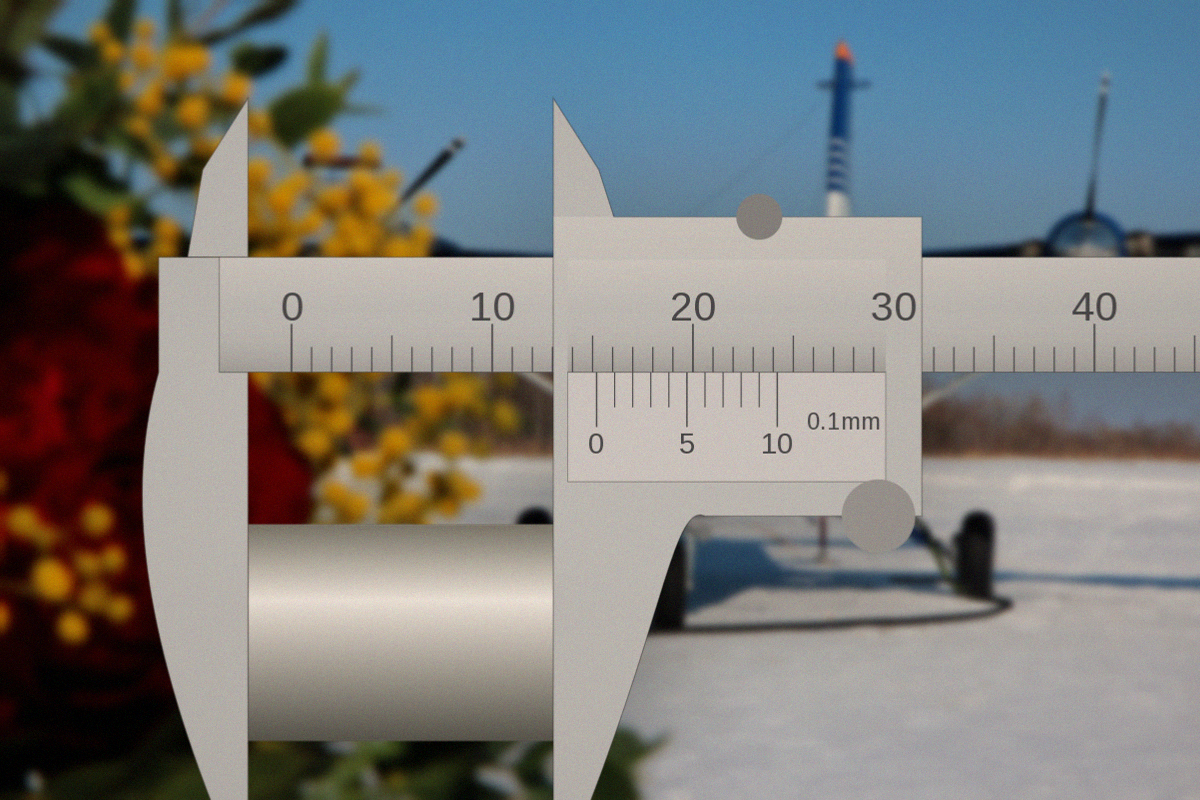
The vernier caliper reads 15.2 mm
